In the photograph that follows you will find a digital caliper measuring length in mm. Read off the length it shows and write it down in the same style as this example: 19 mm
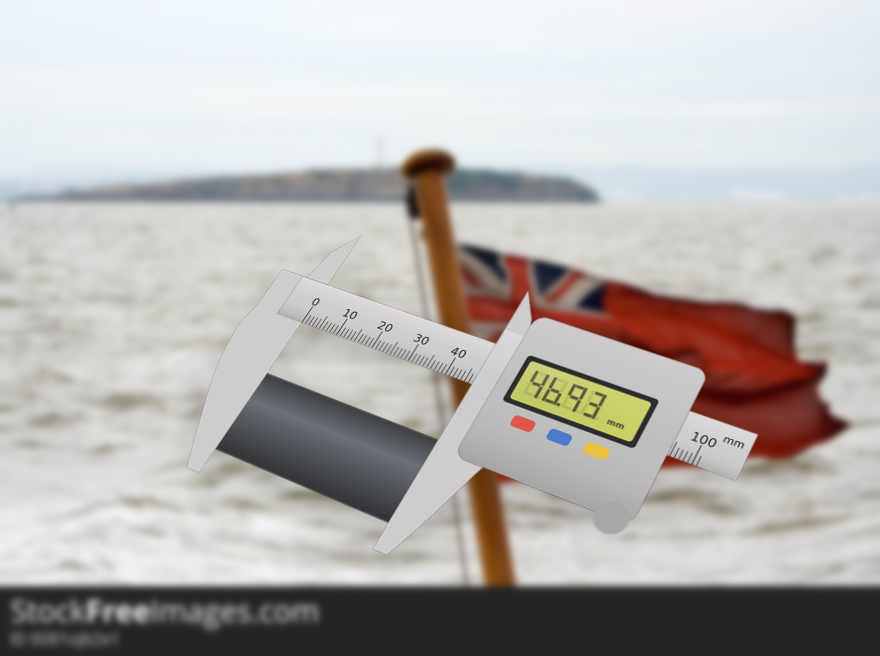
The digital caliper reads 46.93 mm
